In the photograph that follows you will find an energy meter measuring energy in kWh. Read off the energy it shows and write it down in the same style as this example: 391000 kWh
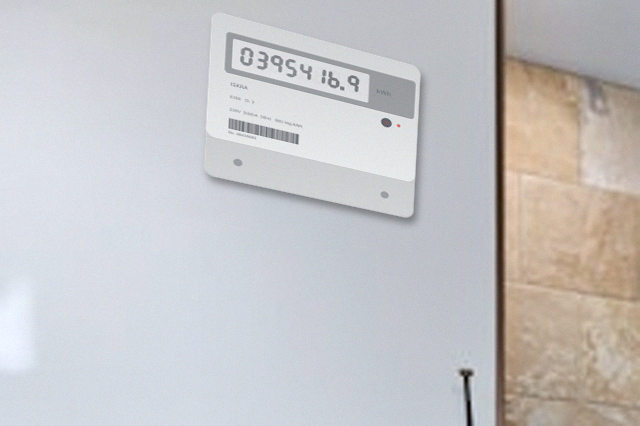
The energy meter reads 395416.9 kWh
